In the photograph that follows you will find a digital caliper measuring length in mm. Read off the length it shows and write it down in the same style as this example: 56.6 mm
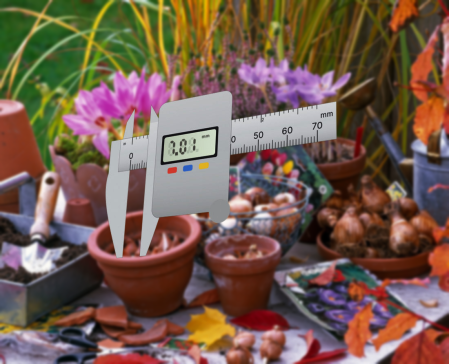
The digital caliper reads 7.01 mm
